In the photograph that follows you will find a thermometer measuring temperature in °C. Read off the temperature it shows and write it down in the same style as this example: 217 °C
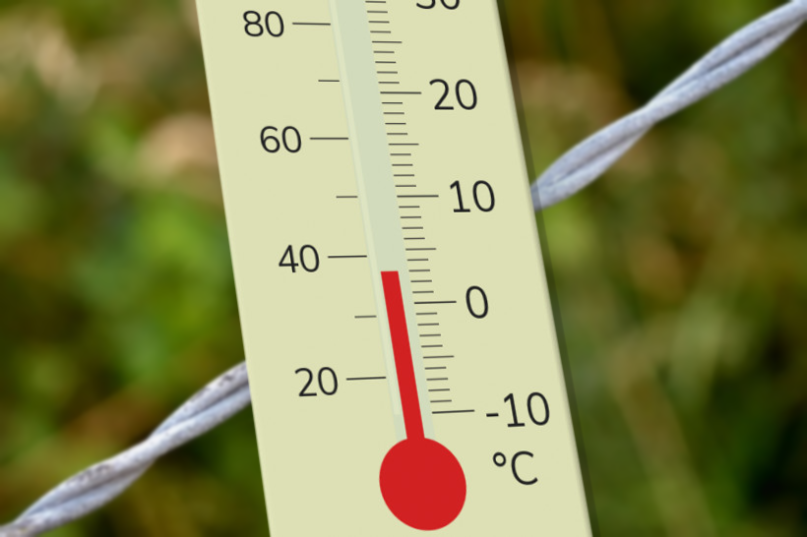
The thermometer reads 3 °C
